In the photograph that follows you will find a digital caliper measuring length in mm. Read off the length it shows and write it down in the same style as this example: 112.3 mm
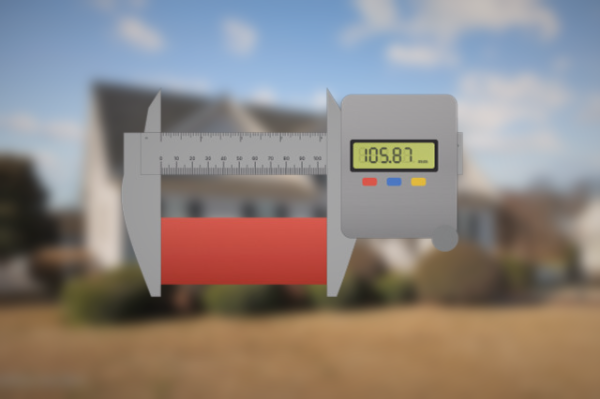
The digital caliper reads 105.87 mm
